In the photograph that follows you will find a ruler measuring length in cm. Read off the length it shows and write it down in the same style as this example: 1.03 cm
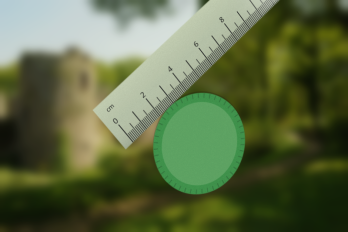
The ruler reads 5.5 cm
